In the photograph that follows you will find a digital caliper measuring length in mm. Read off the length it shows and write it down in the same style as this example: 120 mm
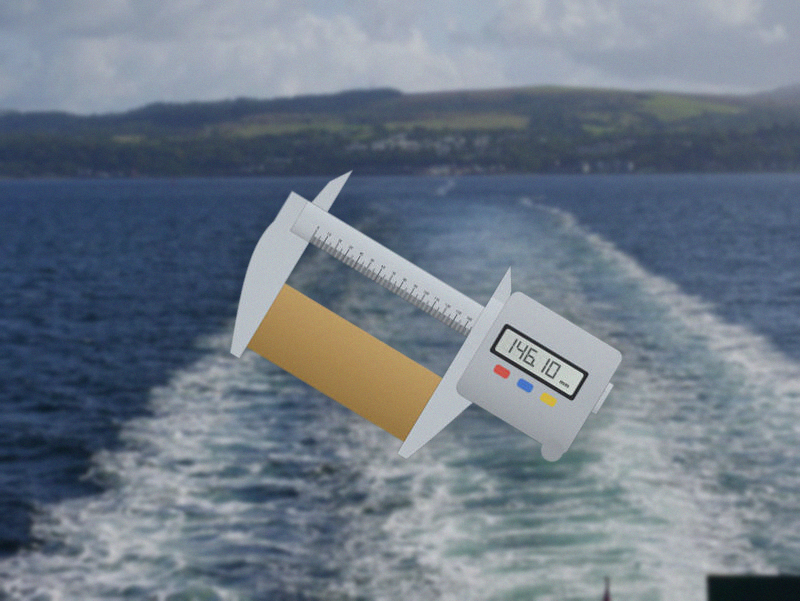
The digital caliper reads 146.10 mm
